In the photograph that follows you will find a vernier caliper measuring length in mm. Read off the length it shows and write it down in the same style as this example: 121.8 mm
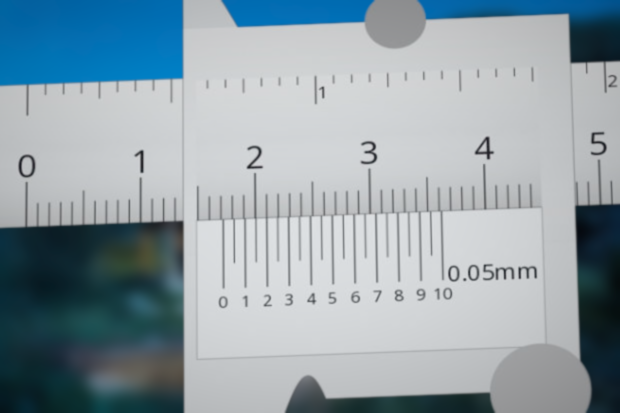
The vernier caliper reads 17.2 mm
